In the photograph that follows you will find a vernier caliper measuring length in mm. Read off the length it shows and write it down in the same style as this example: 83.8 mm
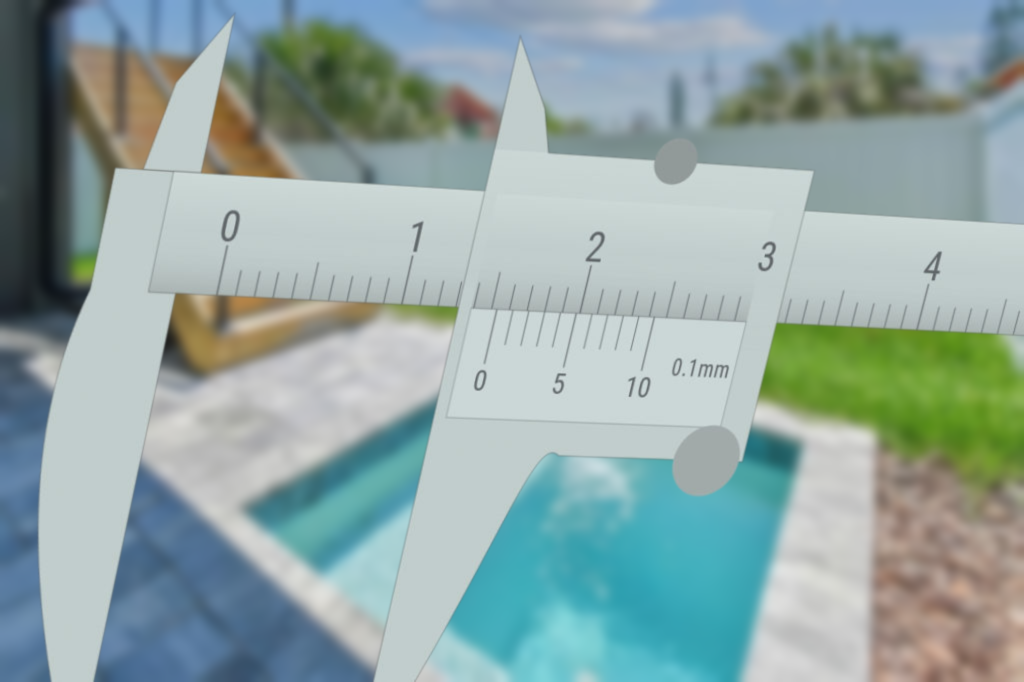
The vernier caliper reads 15.3 mm
